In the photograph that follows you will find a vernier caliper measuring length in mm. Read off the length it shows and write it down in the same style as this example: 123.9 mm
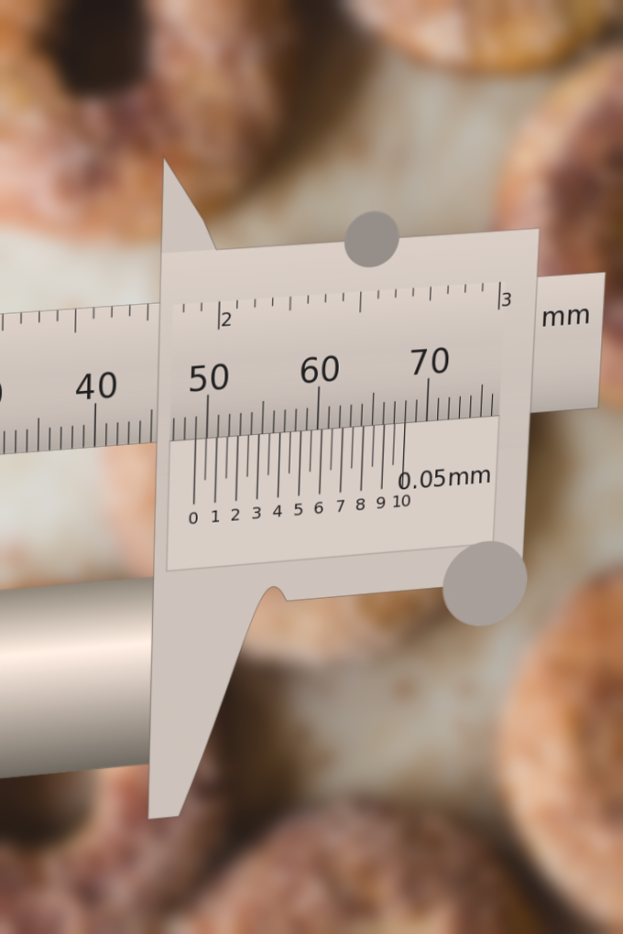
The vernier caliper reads 49.0 mm
